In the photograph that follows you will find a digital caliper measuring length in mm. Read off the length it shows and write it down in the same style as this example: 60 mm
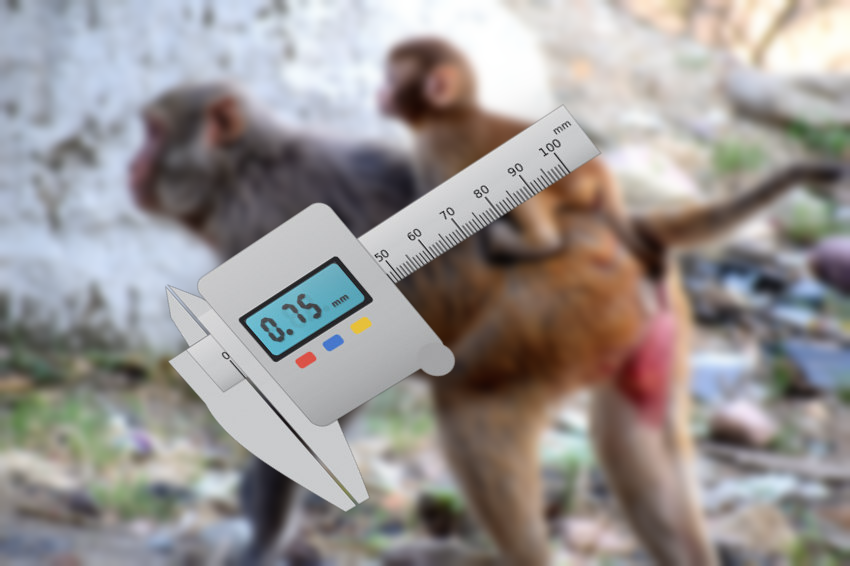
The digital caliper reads 0.75 mm
